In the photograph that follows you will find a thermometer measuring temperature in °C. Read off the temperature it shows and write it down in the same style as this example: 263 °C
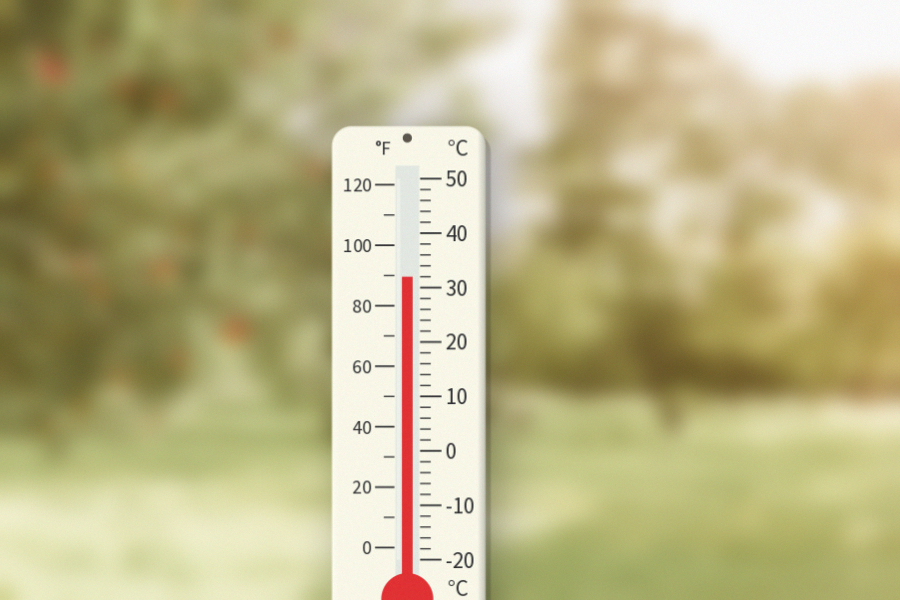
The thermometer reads 32 °C
